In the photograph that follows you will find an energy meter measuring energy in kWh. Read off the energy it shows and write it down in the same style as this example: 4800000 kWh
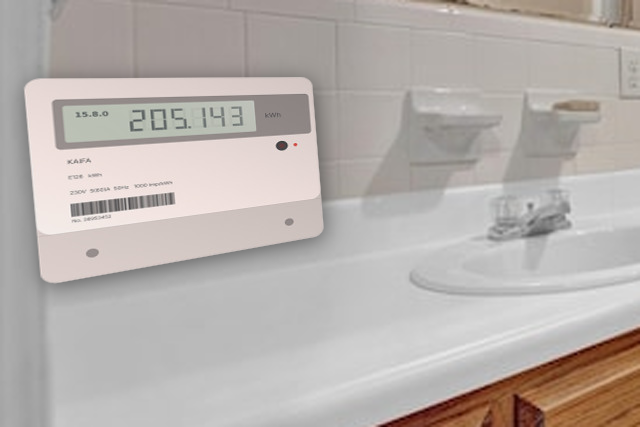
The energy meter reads 205.143 kWh
